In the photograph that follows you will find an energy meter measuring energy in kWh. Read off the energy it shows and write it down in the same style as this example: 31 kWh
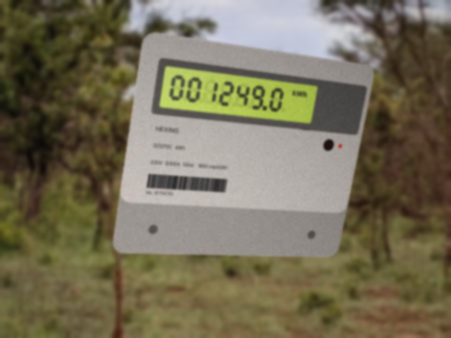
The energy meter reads 1249.0 kWh
